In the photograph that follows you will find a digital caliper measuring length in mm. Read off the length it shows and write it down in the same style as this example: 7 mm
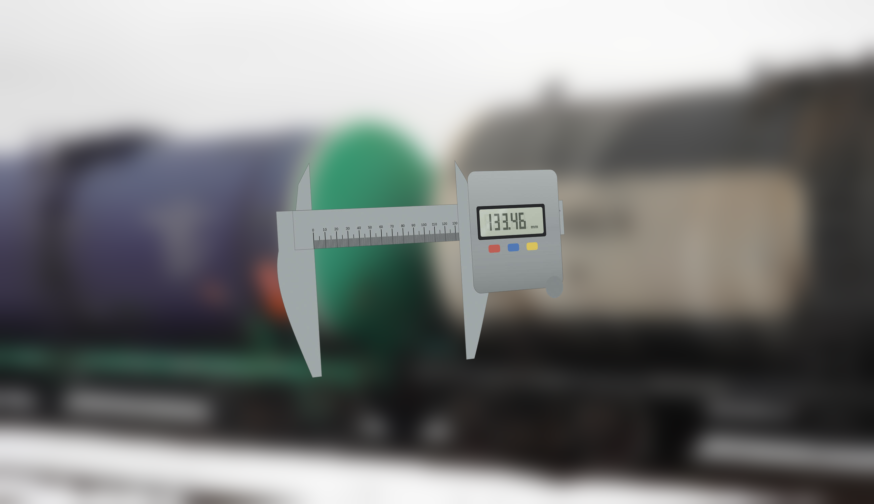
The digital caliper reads 133.46 mm
